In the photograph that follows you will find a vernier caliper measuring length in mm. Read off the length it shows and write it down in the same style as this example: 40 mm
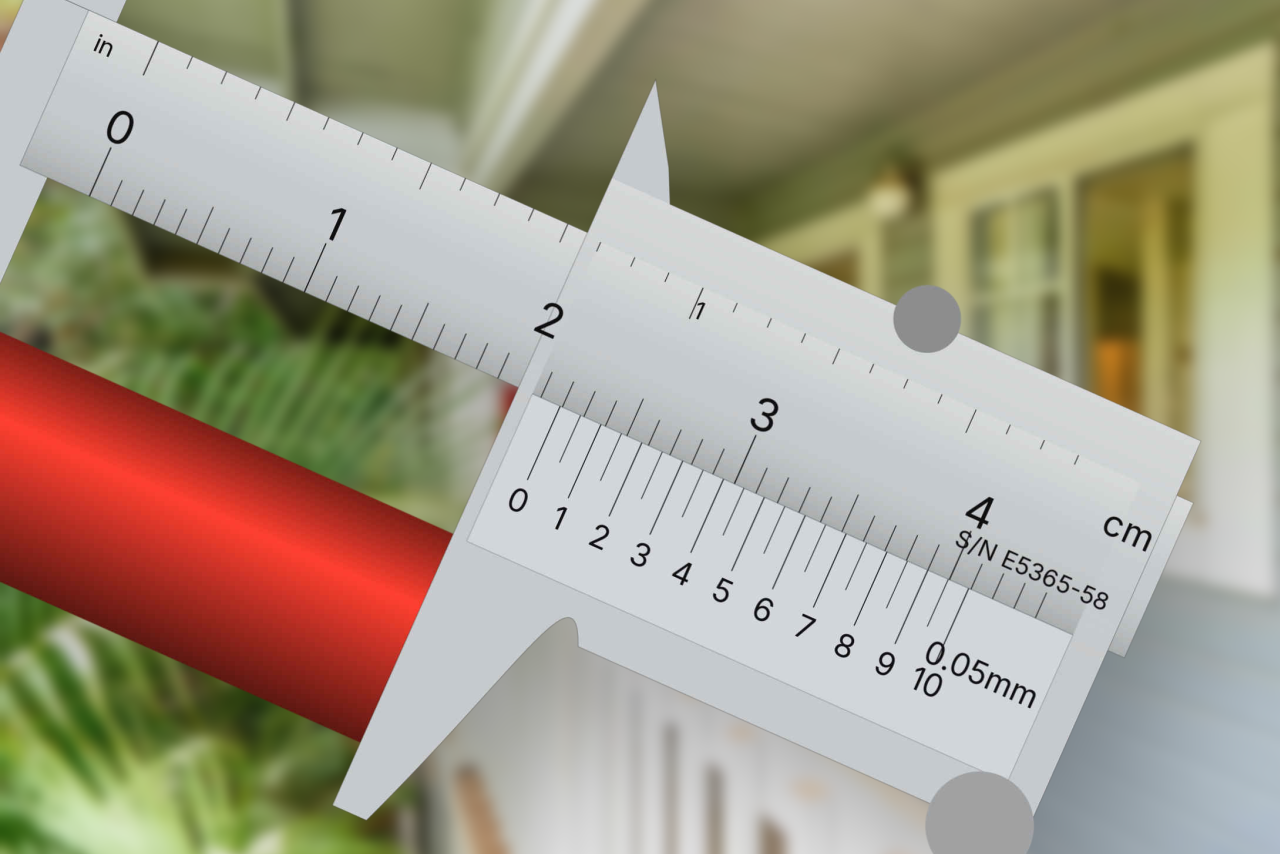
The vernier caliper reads 21.90 mm
